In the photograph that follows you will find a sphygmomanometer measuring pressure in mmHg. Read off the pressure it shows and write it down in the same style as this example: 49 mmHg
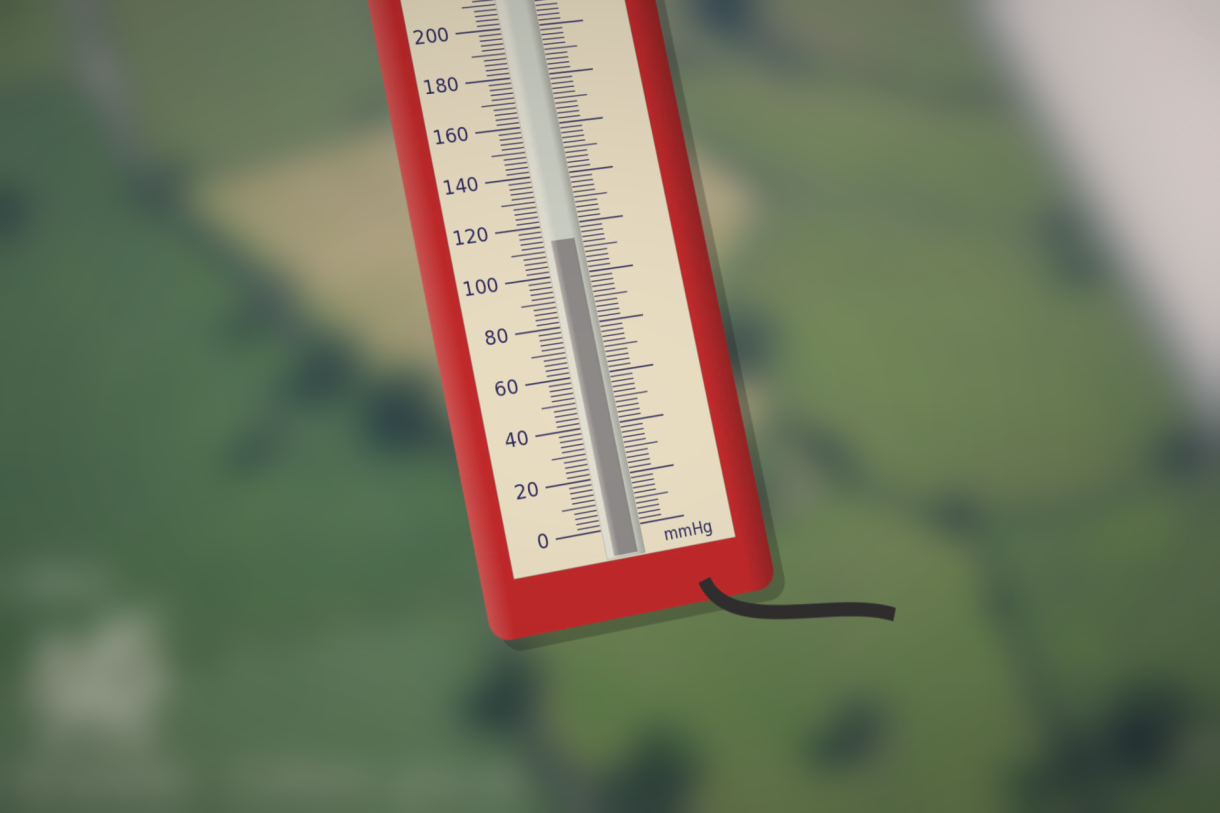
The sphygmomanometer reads 114 mmHg
